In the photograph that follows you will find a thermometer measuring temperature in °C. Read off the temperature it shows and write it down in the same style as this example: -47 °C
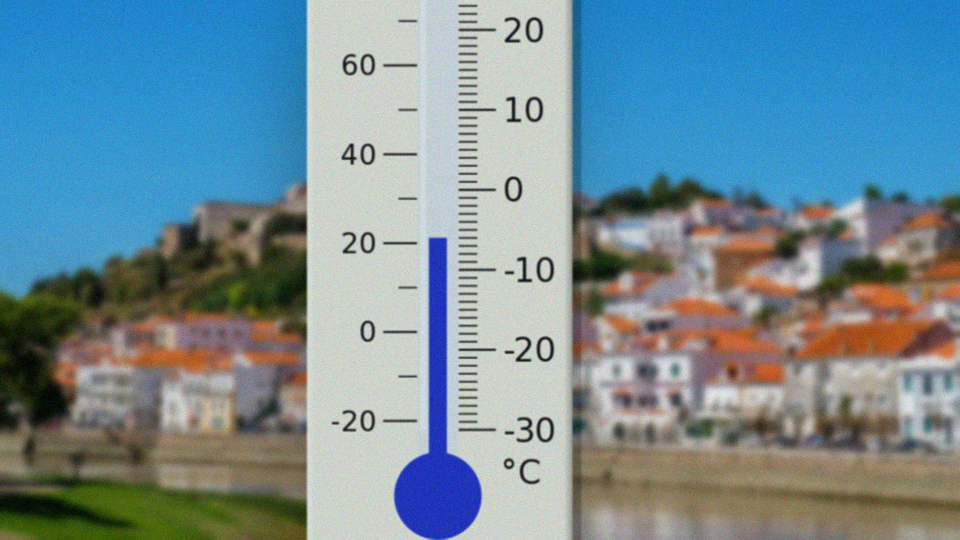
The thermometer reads -6 °C
